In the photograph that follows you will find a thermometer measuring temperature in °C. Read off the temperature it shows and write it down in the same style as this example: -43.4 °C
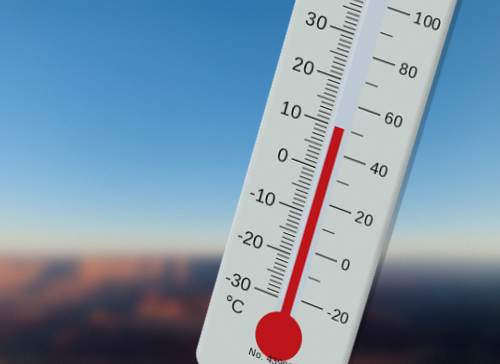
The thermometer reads 10 °C
